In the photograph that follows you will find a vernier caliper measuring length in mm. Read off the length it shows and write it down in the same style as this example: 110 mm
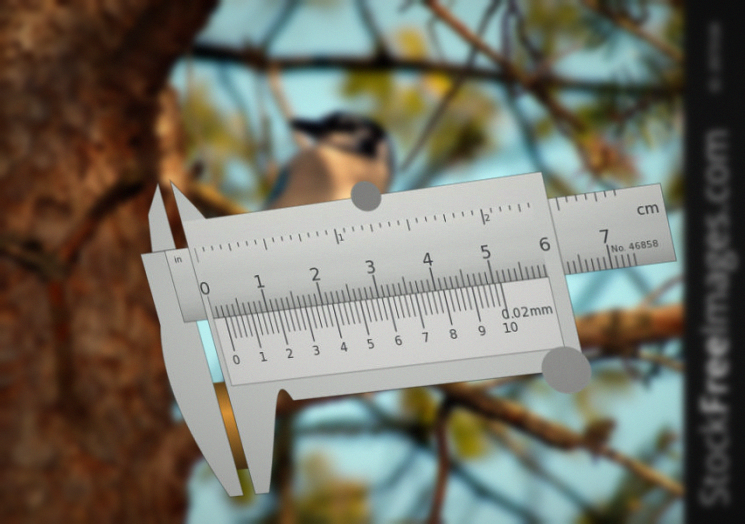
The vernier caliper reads 2.2 mm
